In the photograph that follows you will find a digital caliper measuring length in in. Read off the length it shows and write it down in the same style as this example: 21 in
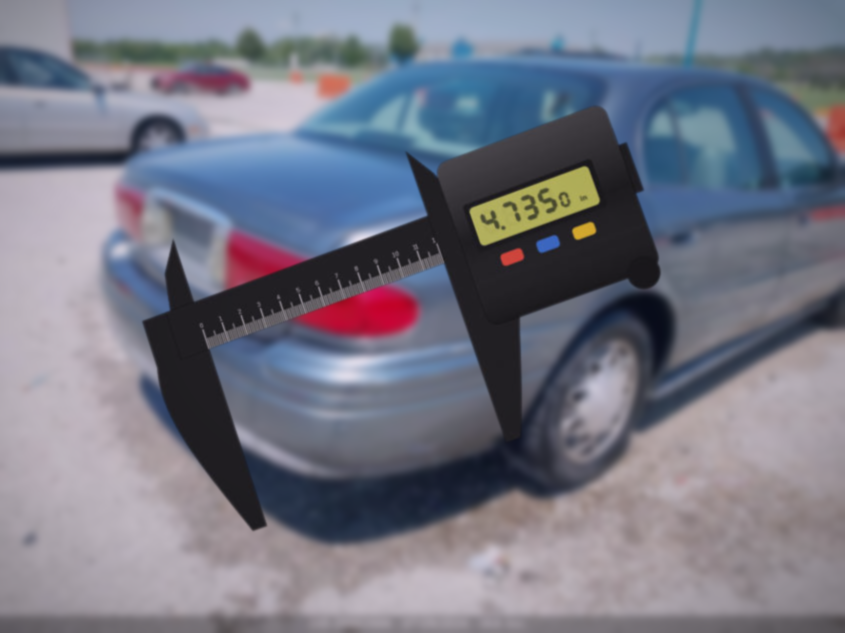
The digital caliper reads 4.7350 in
